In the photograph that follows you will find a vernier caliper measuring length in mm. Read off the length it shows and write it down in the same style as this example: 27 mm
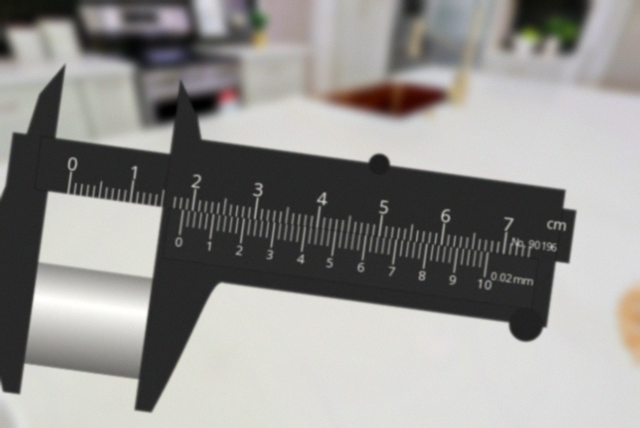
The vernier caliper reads 18.5 mm
